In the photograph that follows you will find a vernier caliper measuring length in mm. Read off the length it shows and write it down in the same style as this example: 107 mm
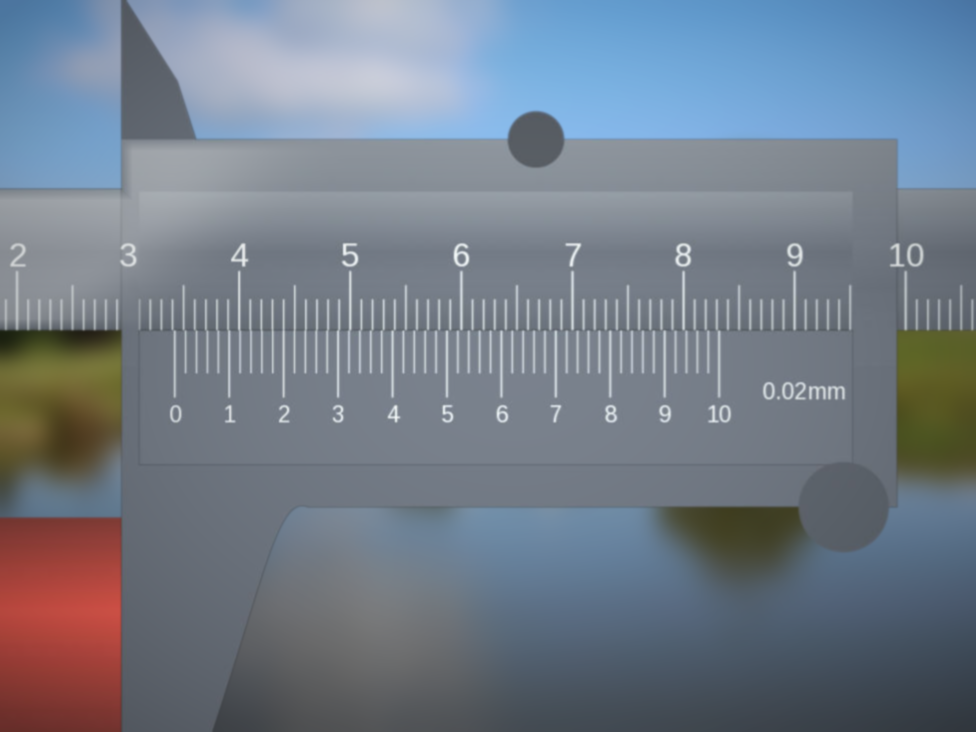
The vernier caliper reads 34.2 mm
